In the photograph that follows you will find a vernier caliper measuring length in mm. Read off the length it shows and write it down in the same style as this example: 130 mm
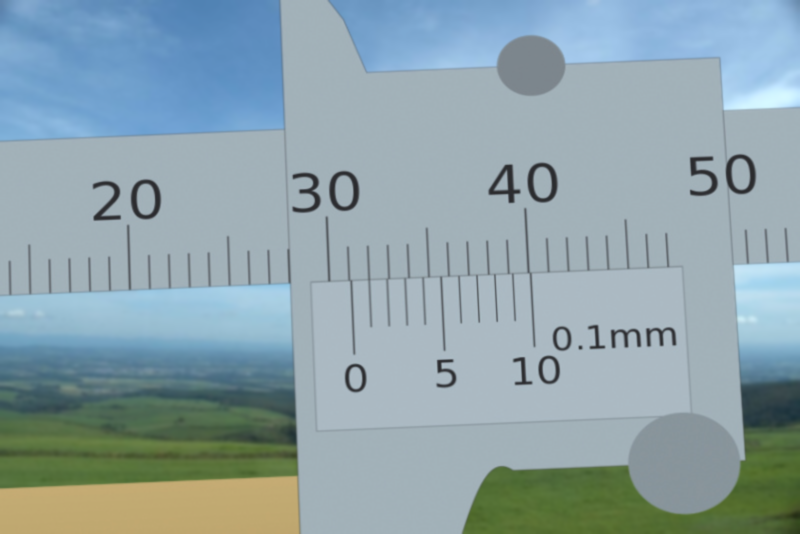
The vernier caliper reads 31.1 mm
